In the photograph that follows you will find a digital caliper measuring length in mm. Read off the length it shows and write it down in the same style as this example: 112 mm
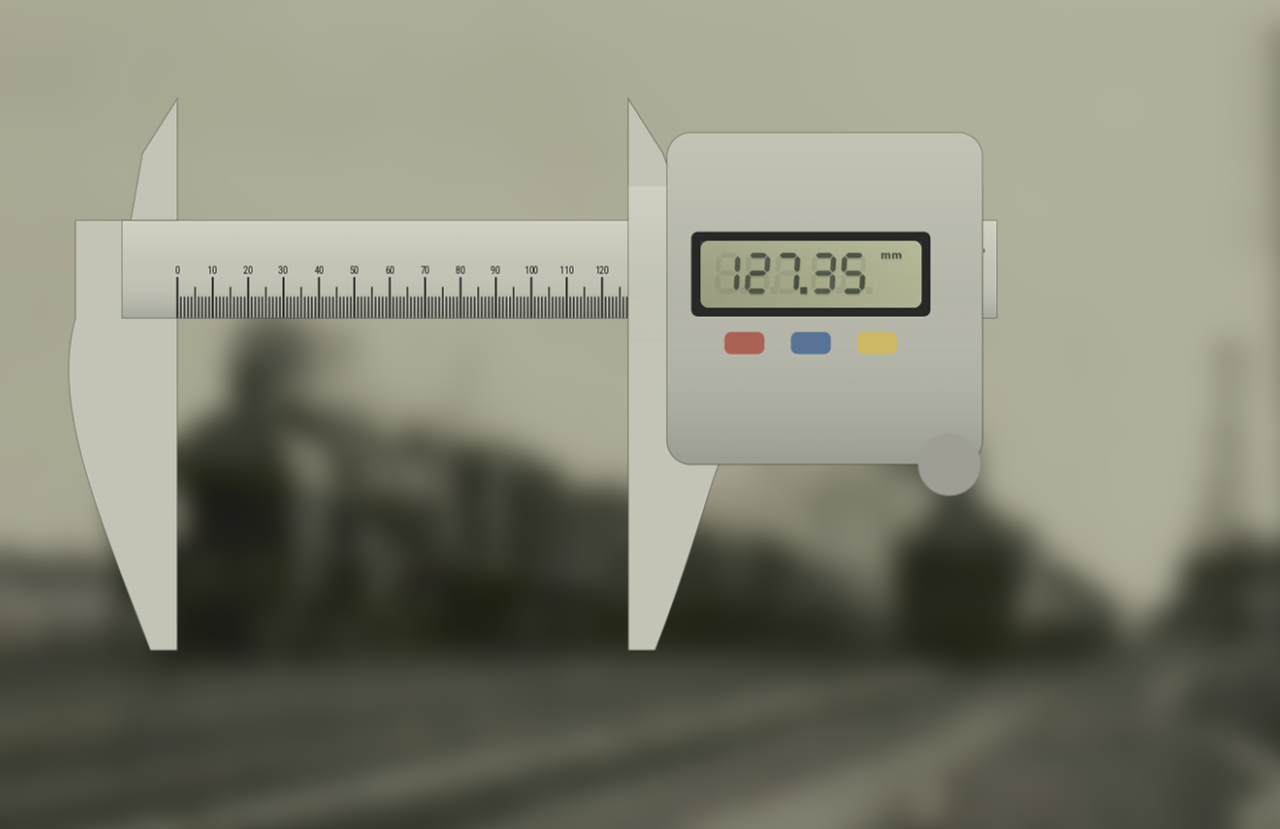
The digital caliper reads 127.35 mm
